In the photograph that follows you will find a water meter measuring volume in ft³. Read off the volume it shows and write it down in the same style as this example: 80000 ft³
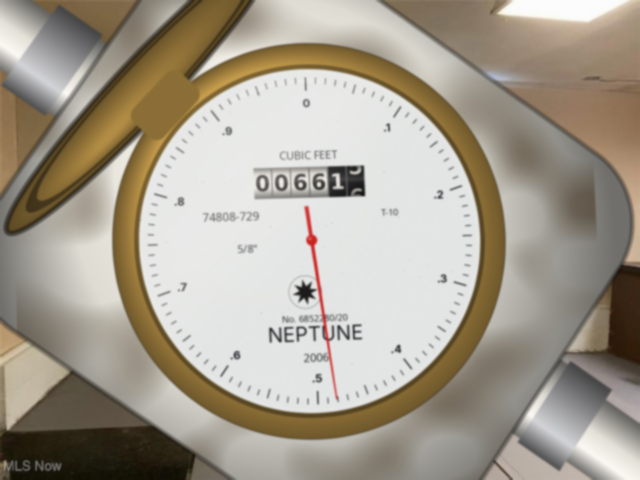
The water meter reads 6615.48 ft³
